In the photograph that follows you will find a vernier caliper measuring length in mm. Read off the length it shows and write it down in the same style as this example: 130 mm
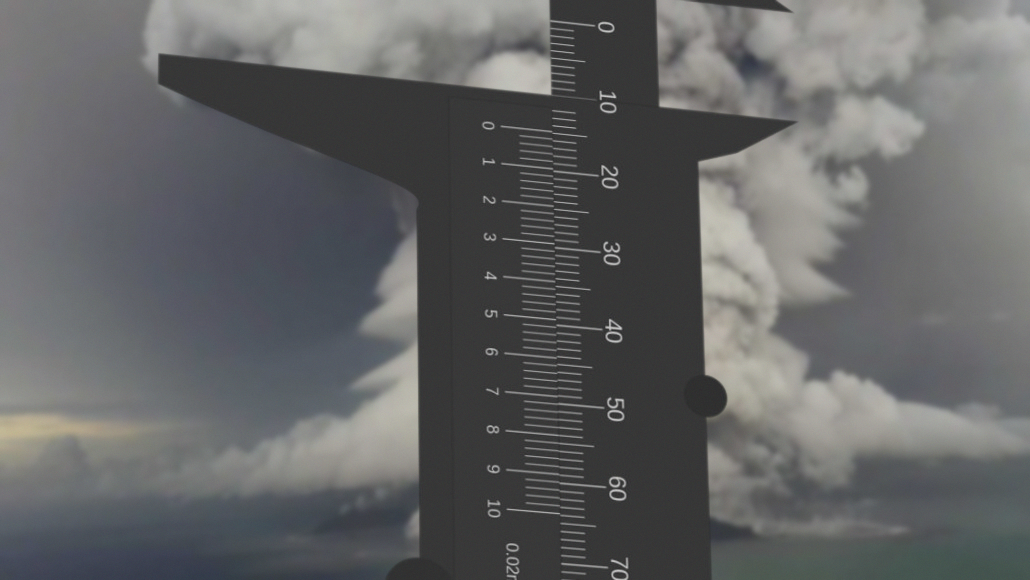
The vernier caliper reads 14.8 mm
